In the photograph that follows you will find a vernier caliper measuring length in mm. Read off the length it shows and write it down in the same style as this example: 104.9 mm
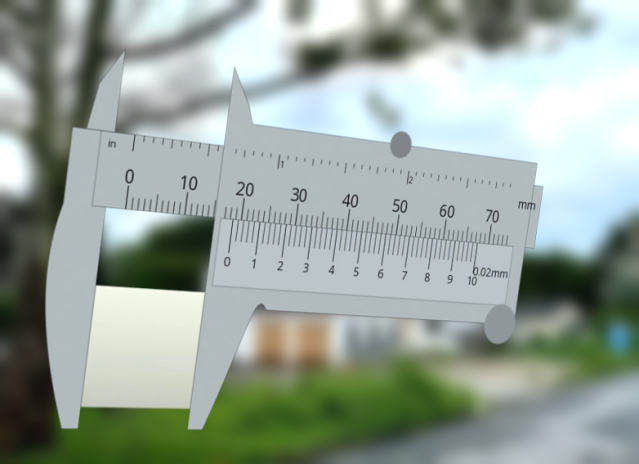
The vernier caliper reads 18.5 mm
